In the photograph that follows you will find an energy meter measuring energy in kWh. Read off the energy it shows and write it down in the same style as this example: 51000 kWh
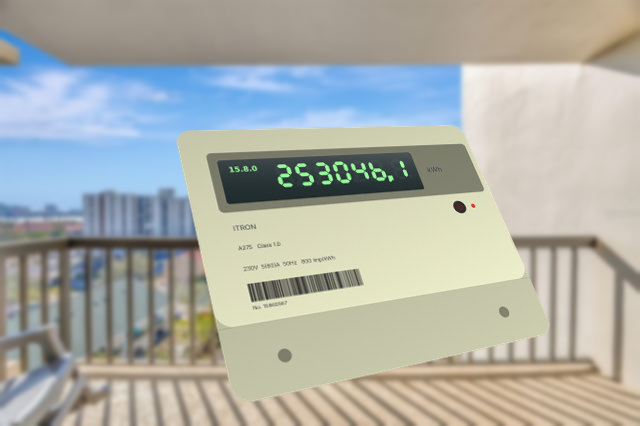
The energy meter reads 253046.1 kWh
